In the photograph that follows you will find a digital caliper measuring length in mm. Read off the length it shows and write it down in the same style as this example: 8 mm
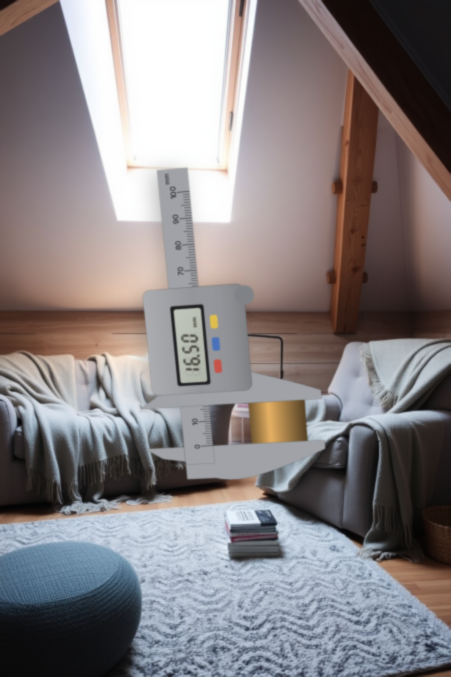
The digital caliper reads 16.50 mm
